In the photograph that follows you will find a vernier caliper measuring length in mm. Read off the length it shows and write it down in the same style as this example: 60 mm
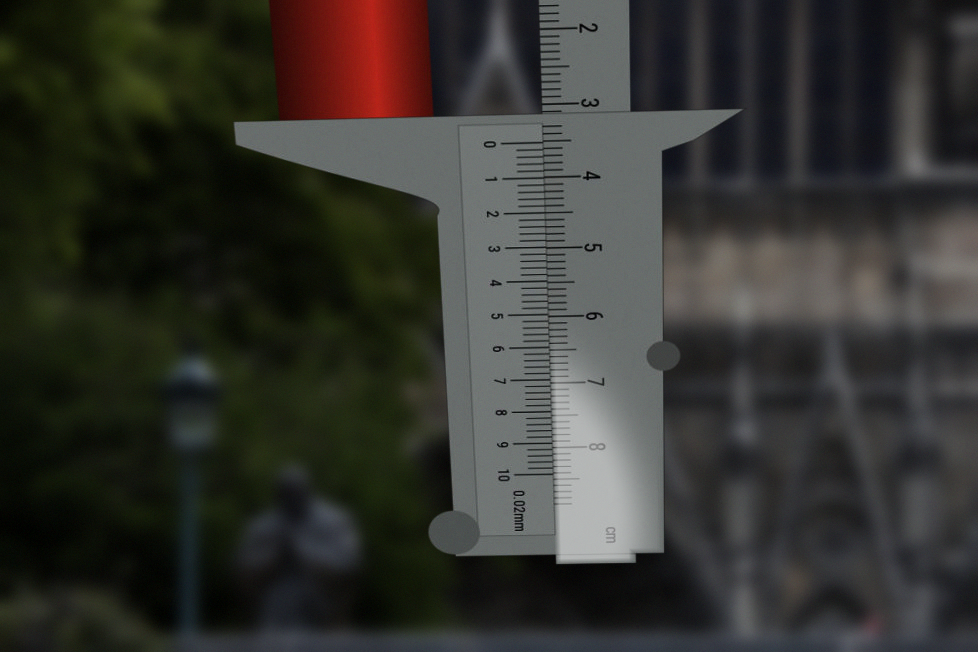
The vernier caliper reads 35.2 mm
